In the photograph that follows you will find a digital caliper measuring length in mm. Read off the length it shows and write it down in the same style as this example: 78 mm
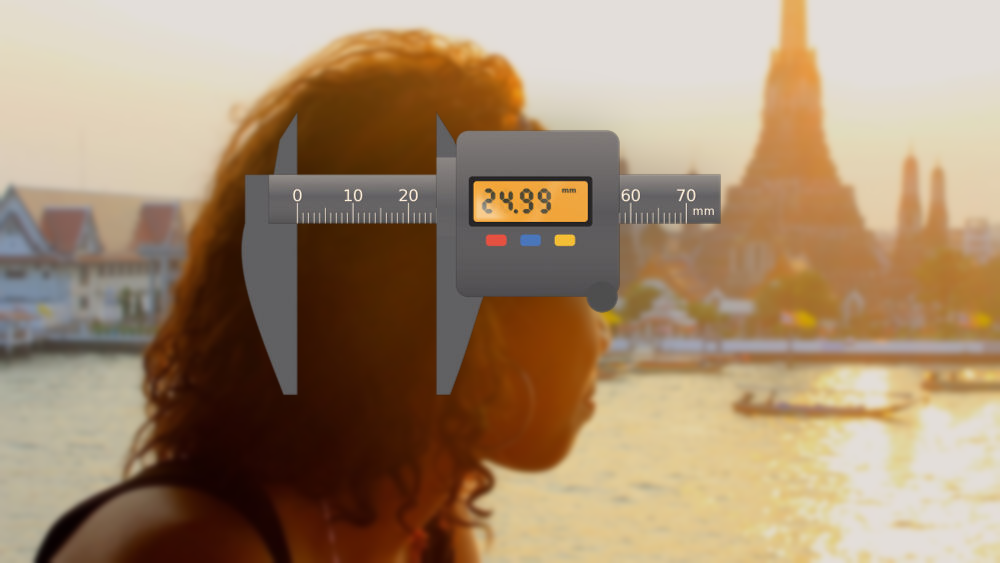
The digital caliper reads 24.99 mm
